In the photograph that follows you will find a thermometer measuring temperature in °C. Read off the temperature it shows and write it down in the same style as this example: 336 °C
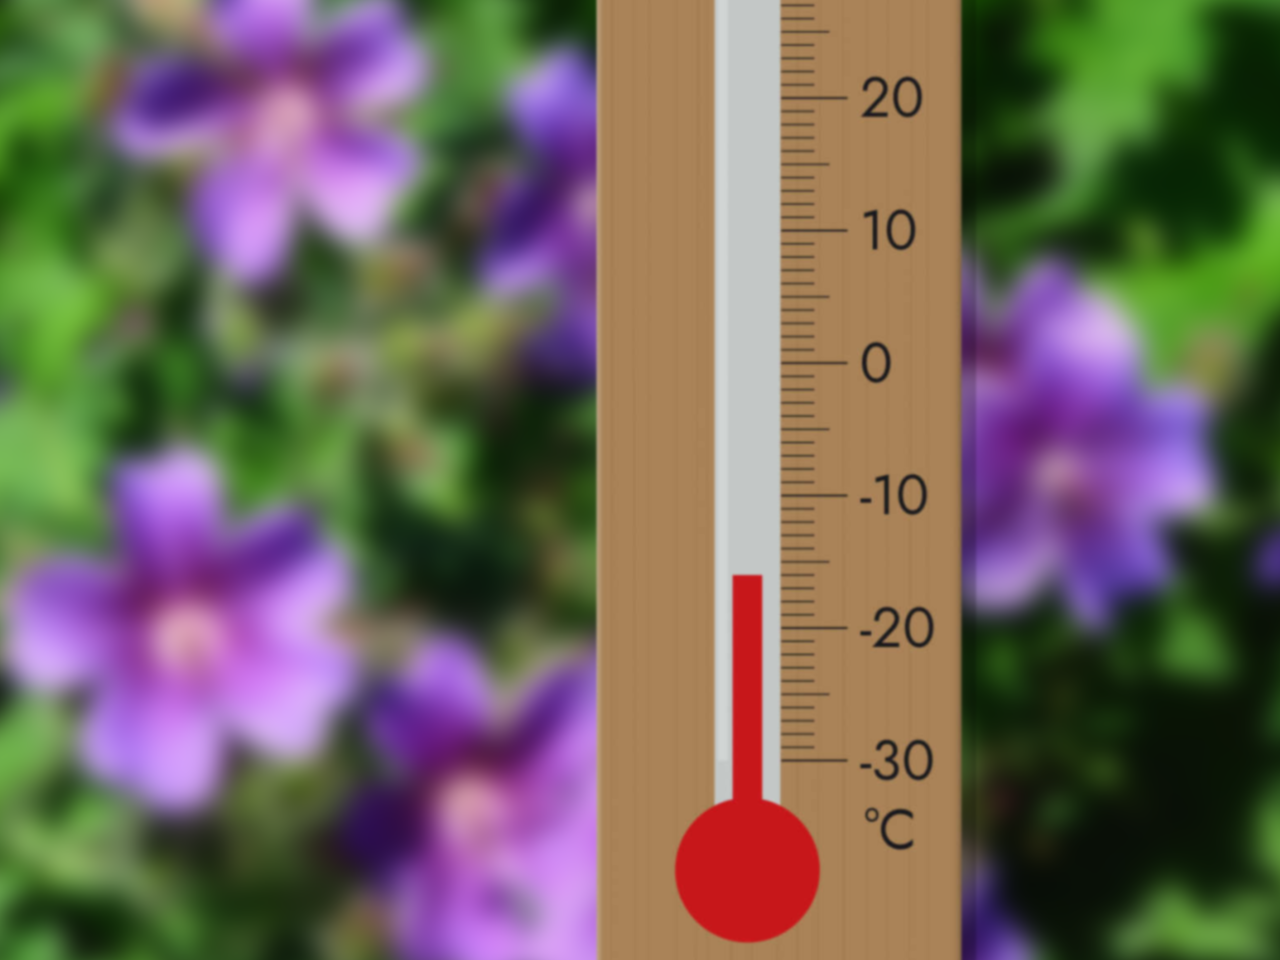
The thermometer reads -16 °C
